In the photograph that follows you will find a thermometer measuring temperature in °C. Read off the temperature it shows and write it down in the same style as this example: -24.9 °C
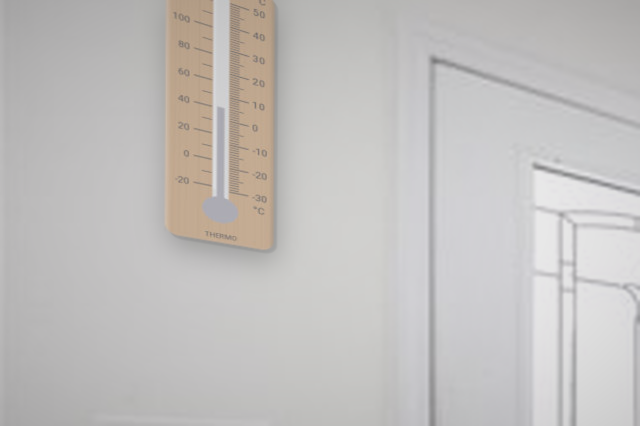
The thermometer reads 5 °C
